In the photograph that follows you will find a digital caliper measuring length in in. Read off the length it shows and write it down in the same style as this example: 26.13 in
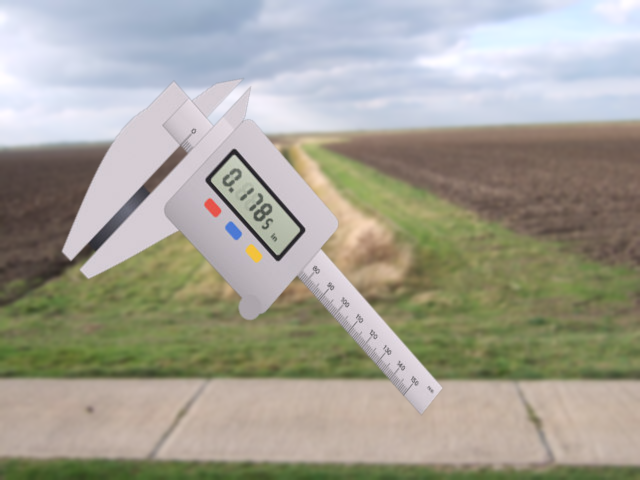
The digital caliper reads 0.1785 in
